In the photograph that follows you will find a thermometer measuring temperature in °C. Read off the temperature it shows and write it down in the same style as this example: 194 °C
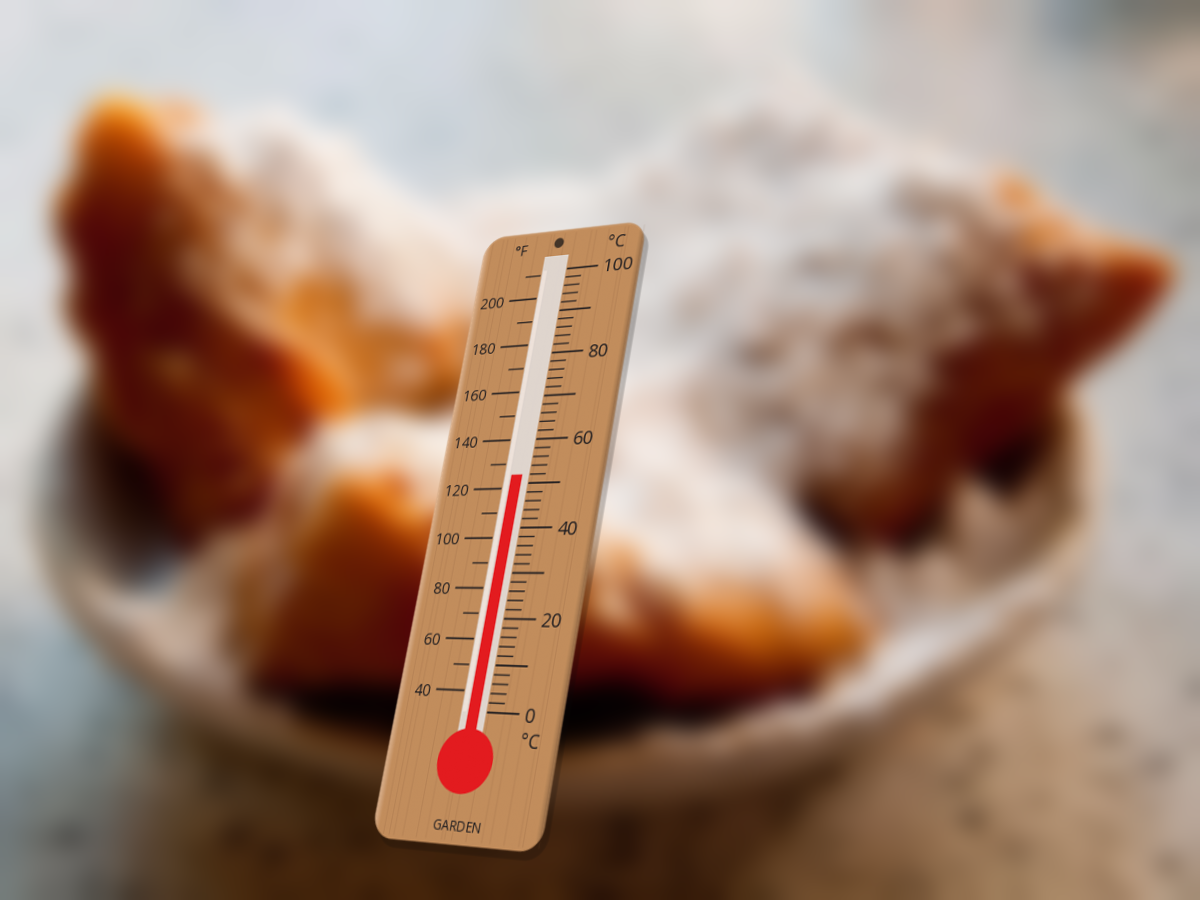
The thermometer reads 52 °C
